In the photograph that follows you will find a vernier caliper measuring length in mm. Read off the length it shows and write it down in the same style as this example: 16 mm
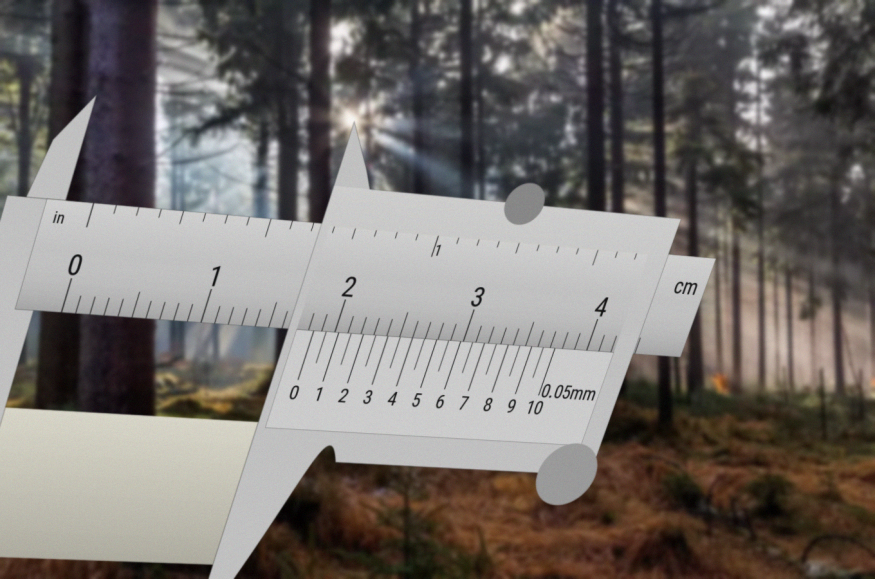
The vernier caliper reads 18.4 mm
